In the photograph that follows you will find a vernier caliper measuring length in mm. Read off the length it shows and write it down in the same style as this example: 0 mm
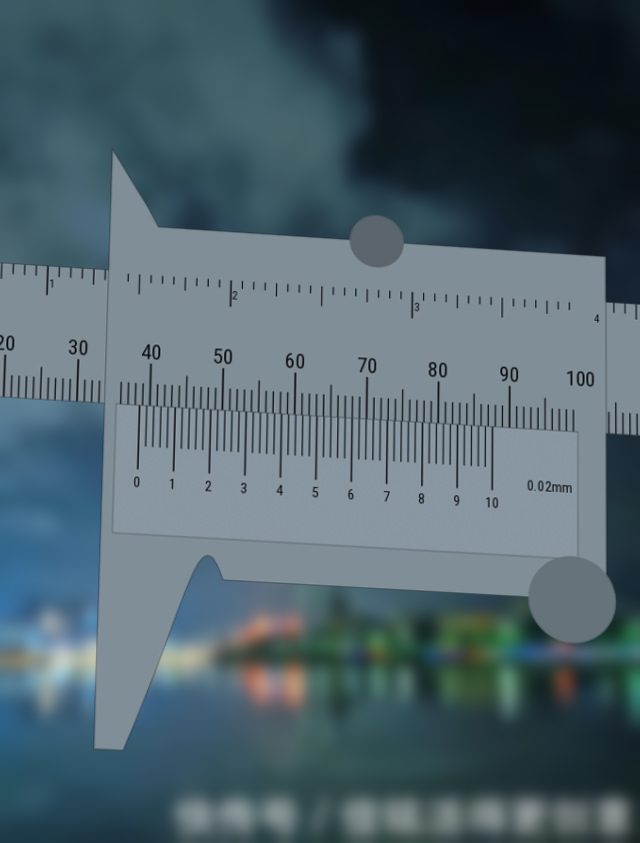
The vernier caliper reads 38.6 mm
